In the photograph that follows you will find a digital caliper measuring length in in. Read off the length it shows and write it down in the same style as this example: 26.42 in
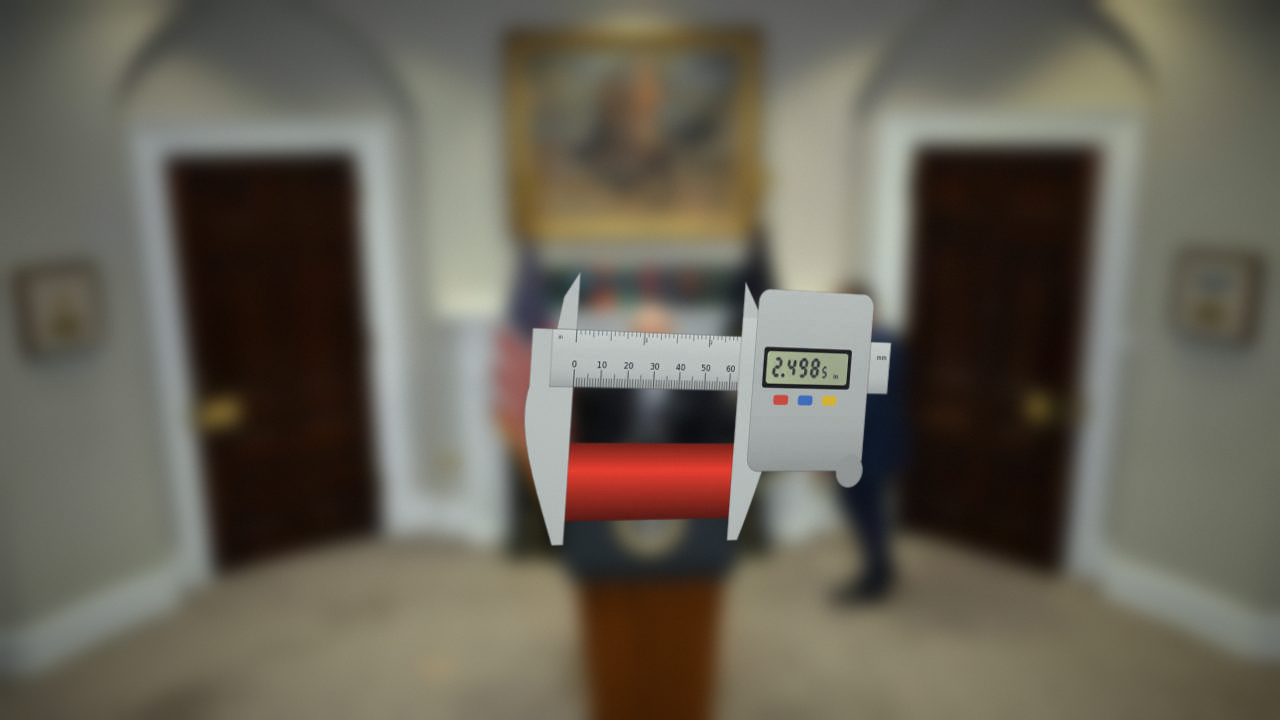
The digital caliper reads 2.4985 in
